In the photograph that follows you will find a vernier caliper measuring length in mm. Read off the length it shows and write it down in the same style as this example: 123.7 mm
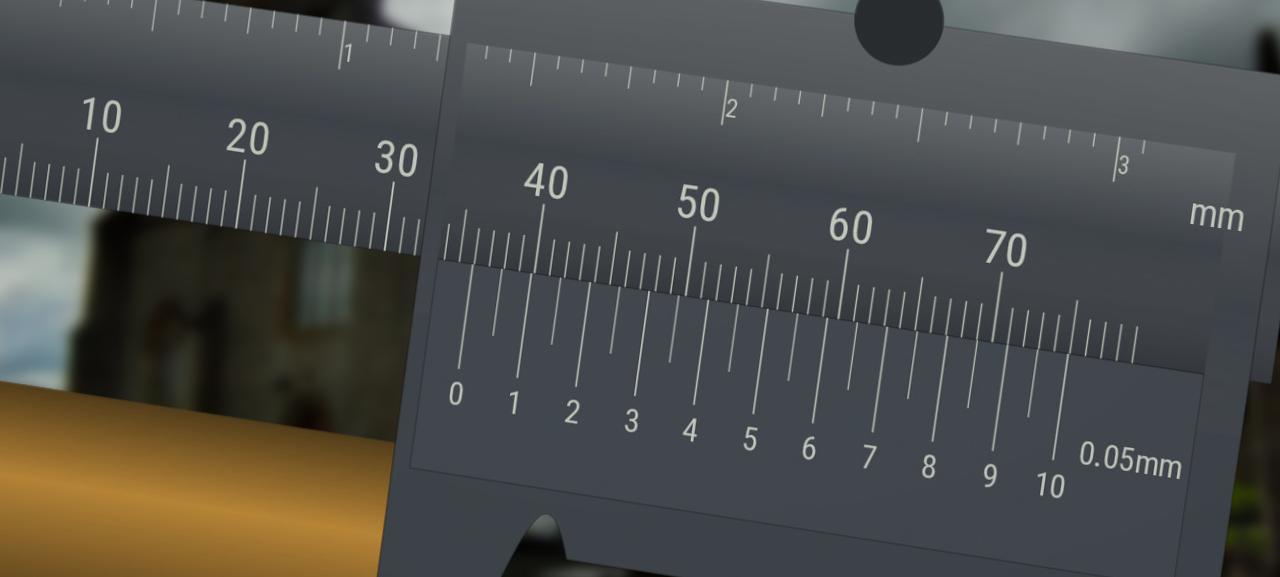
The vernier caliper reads 35.9 mm
